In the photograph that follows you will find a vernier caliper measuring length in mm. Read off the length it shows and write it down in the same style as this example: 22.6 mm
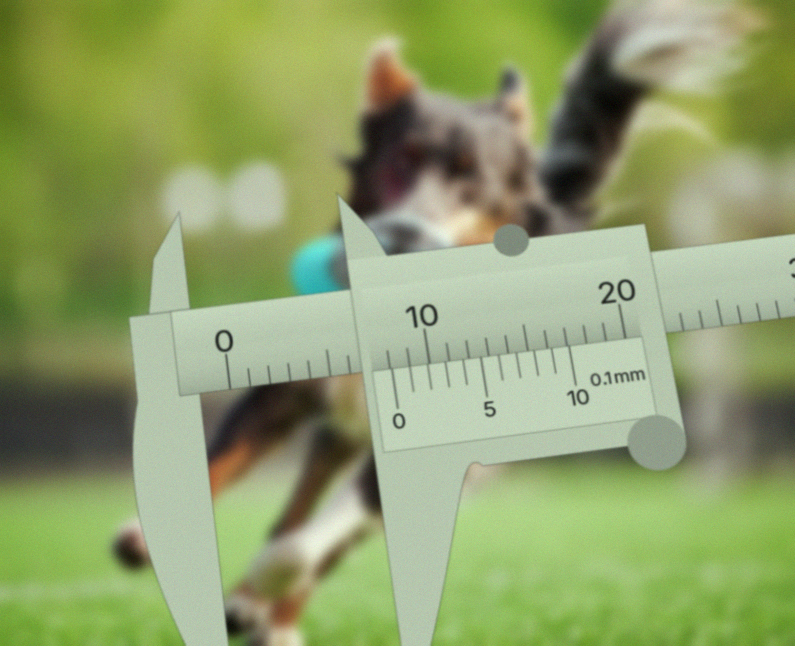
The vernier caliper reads 8.1 mm
